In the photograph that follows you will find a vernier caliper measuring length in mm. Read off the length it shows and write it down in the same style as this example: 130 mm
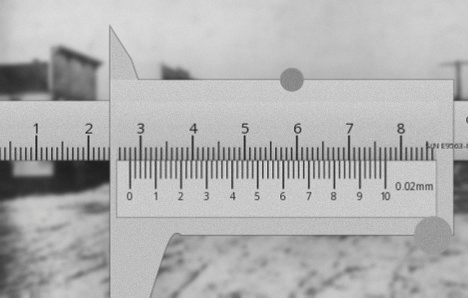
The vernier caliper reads 28.0 mm
